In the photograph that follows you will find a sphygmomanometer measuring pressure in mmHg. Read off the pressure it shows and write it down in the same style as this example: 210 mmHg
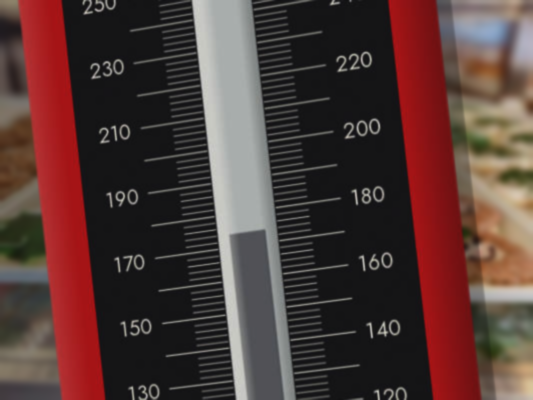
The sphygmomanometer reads 174 mmHg
